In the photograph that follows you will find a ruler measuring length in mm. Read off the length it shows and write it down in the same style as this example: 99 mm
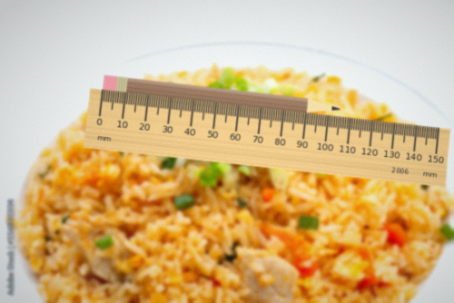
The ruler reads 105 mm
